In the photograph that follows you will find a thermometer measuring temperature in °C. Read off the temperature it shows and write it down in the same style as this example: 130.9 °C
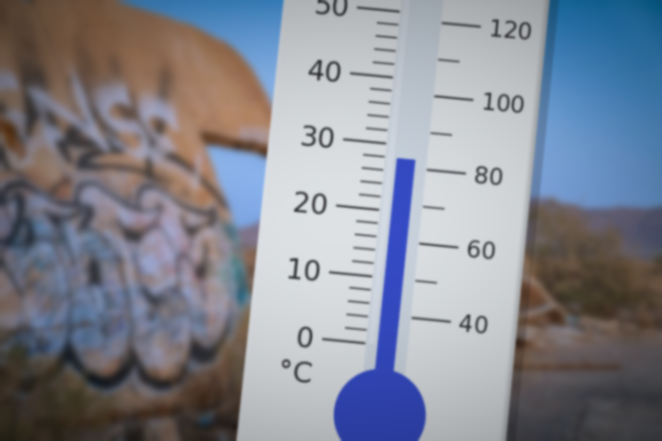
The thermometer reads 28 °C
